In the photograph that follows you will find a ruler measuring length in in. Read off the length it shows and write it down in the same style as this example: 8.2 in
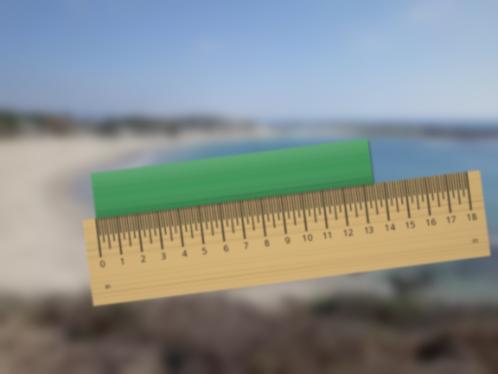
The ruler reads 13.5 in
